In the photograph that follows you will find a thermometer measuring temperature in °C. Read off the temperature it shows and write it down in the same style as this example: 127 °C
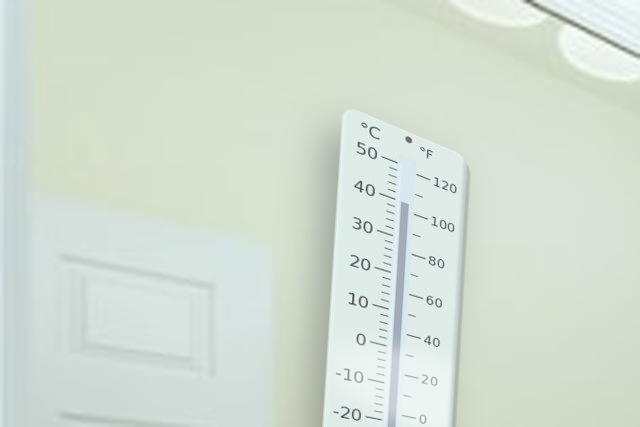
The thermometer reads 40 °C
